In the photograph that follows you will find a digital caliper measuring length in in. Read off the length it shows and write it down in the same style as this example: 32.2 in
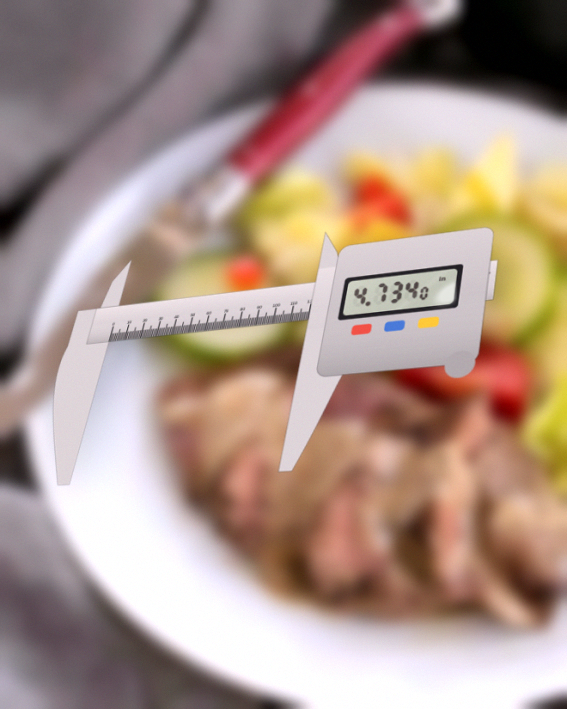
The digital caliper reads 4.7340 in
